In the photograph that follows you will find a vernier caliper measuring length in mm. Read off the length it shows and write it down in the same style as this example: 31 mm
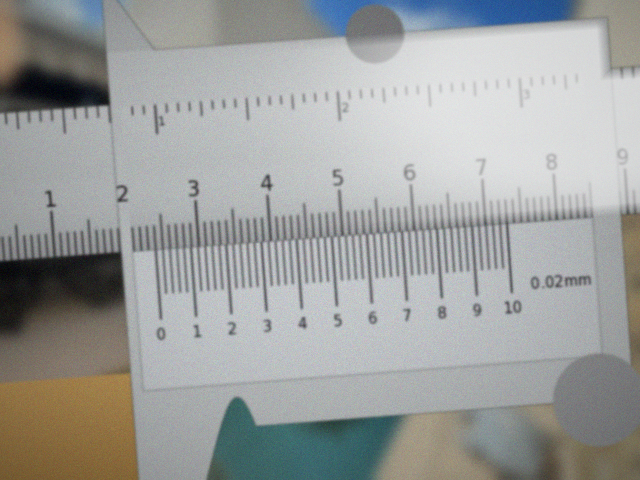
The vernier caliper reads 24.0 mm
